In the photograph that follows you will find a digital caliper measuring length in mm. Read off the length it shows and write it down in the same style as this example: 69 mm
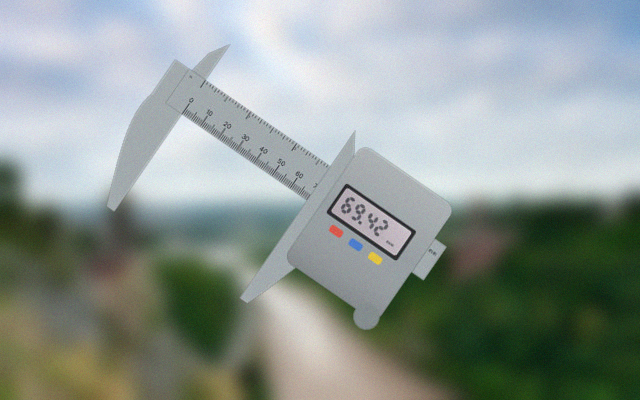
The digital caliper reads 69.42 mm
